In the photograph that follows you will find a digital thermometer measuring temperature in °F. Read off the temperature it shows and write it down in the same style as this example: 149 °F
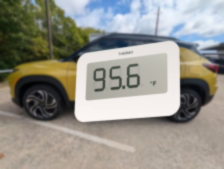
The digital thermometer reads 95.6 °F
